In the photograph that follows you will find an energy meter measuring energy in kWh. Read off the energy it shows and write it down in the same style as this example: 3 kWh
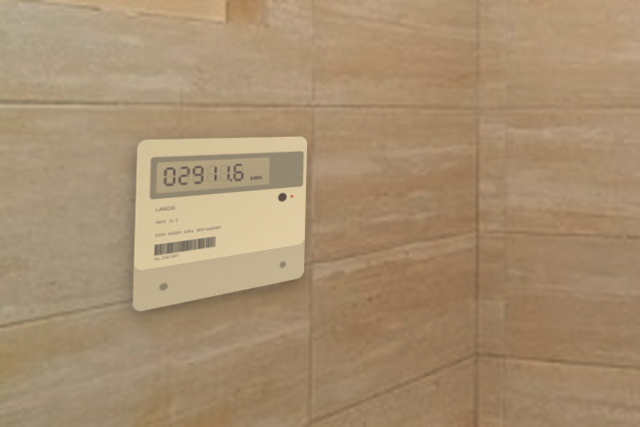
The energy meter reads 2911.6 kWh
